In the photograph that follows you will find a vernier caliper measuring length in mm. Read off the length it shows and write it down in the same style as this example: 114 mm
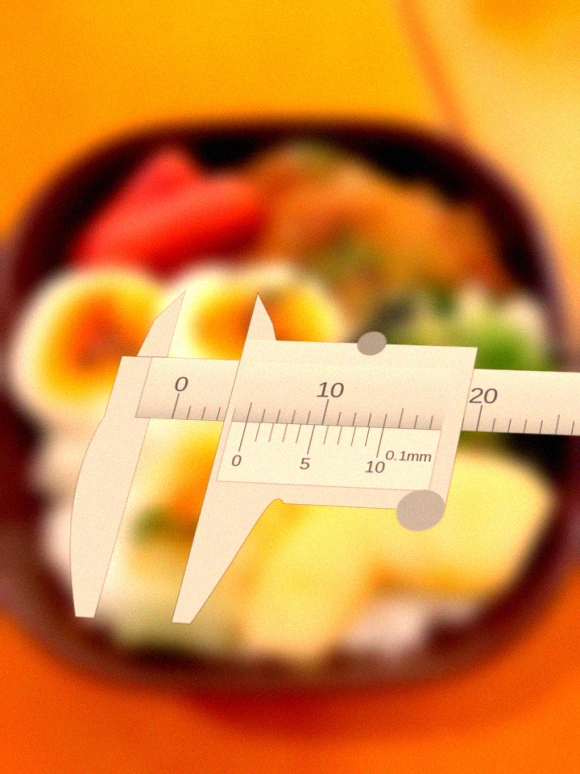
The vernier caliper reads 5.0 mm
